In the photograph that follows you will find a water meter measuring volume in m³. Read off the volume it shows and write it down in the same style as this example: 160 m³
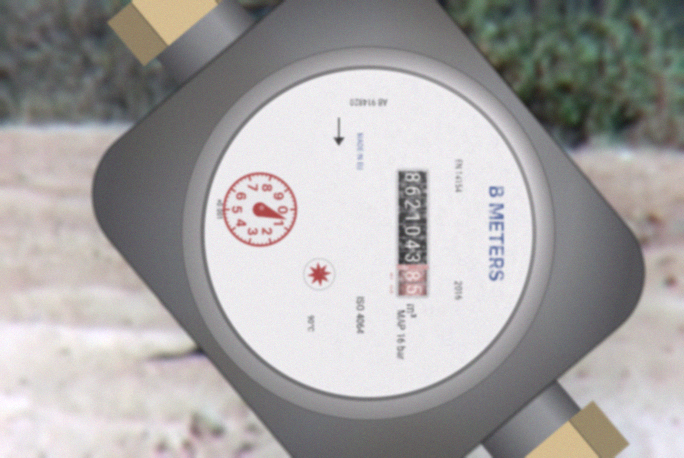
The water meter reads 8621043.850 m³
